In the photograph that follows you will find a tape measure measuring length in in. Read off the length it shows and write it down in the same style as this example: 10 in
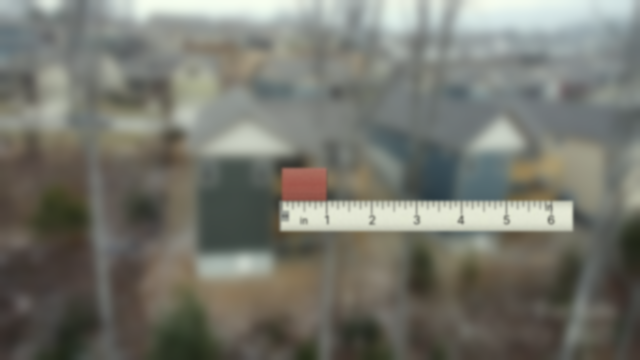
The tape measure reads 1 in
